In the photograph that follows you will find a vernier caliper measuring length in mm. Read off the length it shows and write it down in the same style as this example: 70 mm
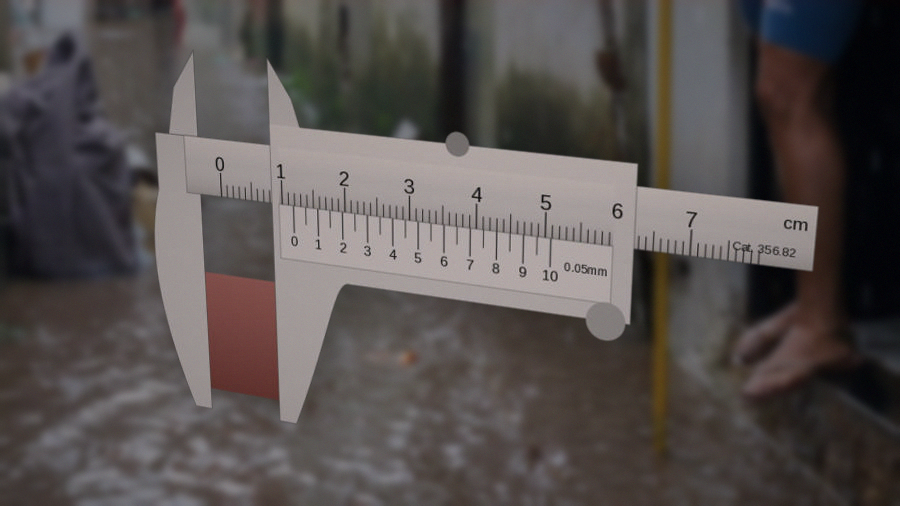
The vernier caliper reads 11.8 mm
